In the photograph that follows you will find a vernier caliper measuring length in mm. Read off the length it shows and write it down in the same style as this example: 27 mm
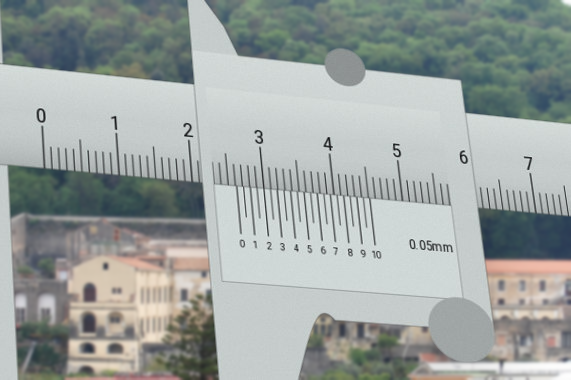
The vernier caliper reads 26.2 mm
